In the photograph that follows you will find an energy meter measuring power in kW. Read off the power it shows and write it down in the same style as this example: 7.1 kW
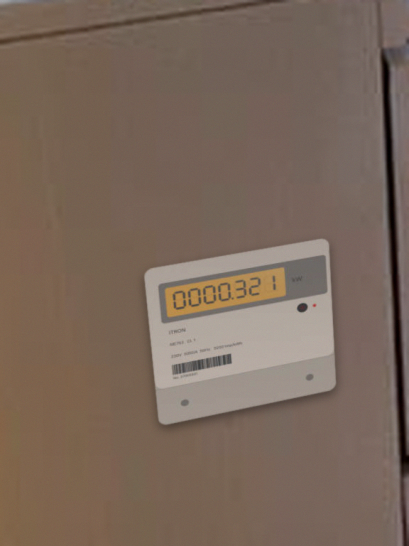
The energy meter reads 0.321 kW
